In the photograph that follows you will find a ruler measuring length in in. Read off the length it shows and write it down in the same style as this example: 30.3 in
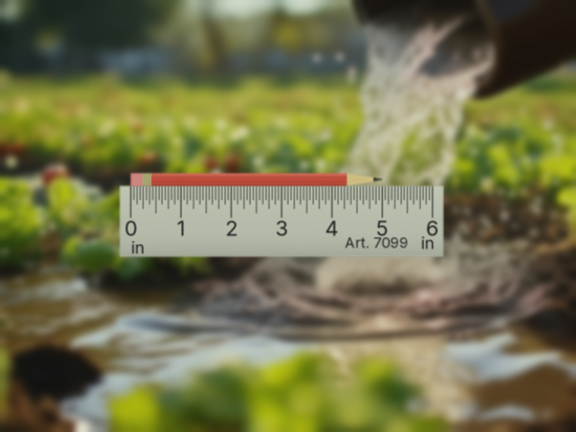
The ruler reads 5 in
